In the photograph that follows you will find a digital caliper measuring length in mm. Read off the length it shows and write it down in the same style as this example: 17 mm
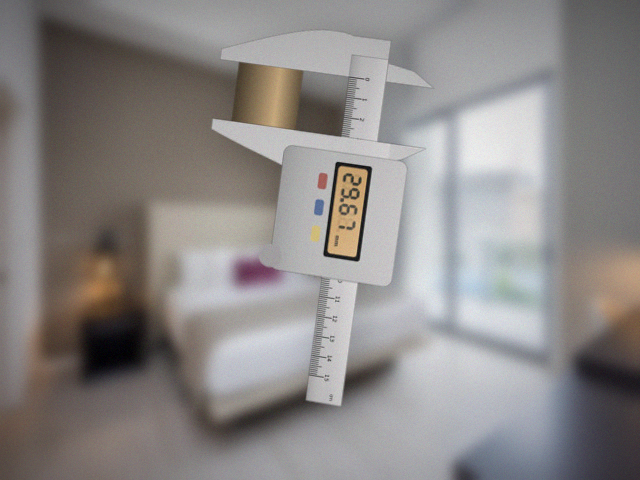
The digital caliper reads 29.67 mm
